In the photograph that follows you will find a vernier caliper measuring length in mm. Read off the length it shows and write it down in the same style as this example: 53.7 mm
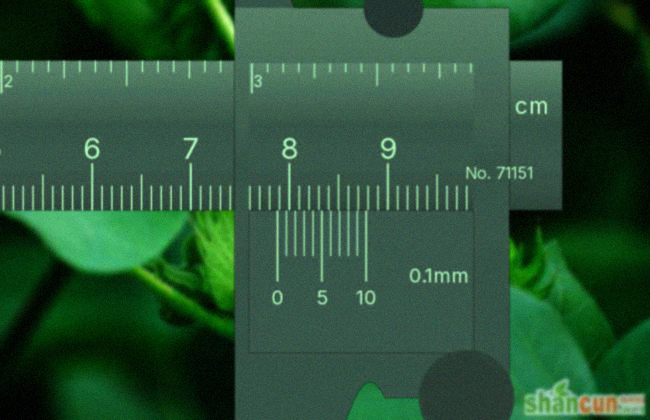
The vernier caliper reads 78.8 mm
